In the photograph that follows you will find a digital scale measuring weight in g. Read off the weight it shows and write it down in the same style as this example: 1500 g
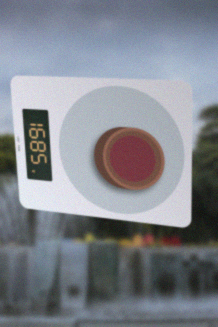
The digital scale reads 1685 g
